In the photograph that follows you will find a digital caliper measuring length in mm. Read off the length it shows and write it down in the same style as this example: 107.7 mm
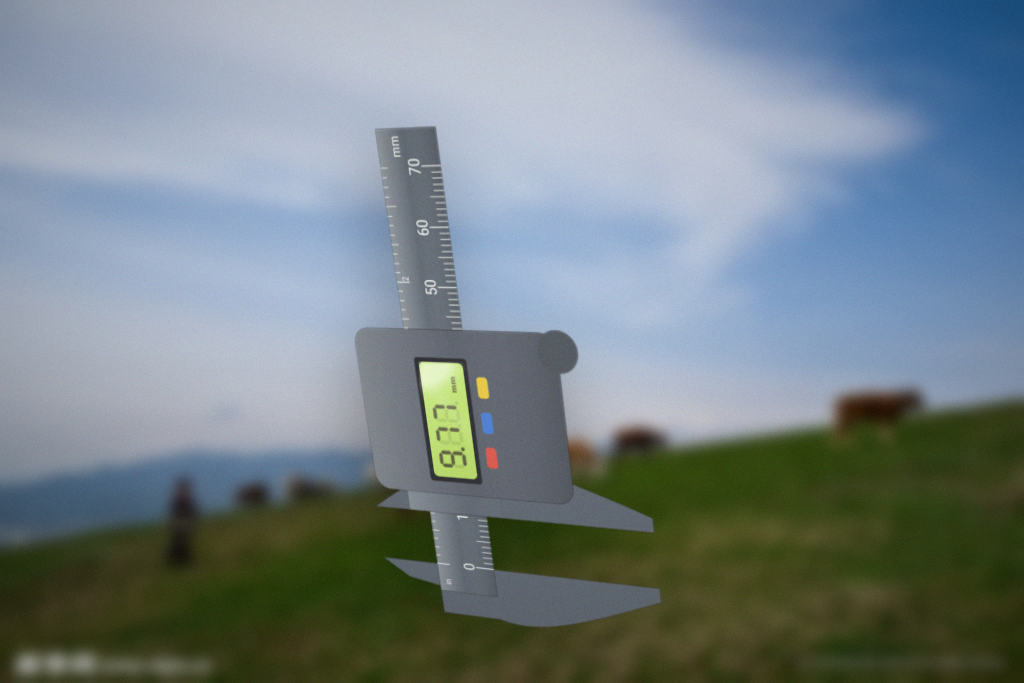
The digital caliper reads 9.77 mm
